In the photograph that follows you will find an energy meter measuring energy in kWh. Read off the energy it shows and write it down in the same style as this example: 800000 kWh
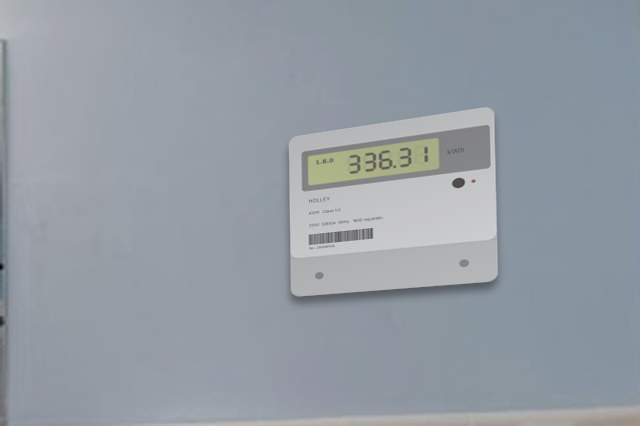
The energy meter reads 336.31 kWh
